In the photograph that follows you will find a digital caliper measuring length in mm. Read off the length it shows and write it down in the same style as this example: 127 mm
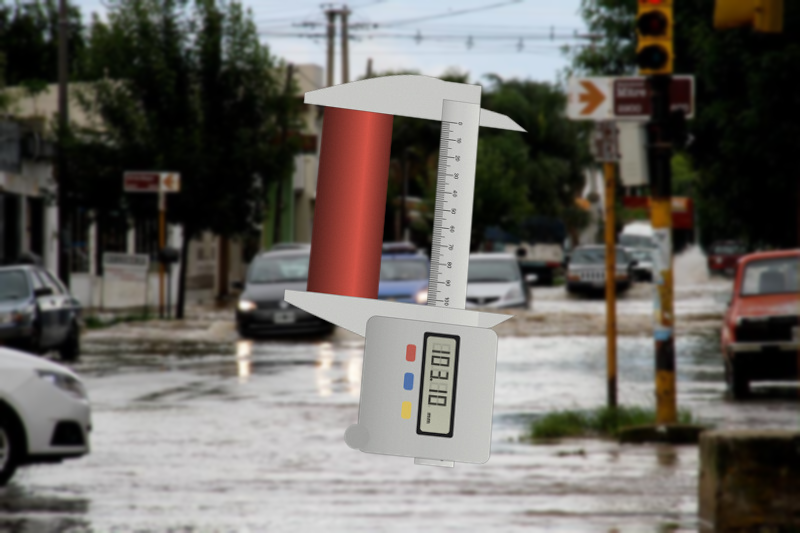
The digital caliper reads 103.10 mm
